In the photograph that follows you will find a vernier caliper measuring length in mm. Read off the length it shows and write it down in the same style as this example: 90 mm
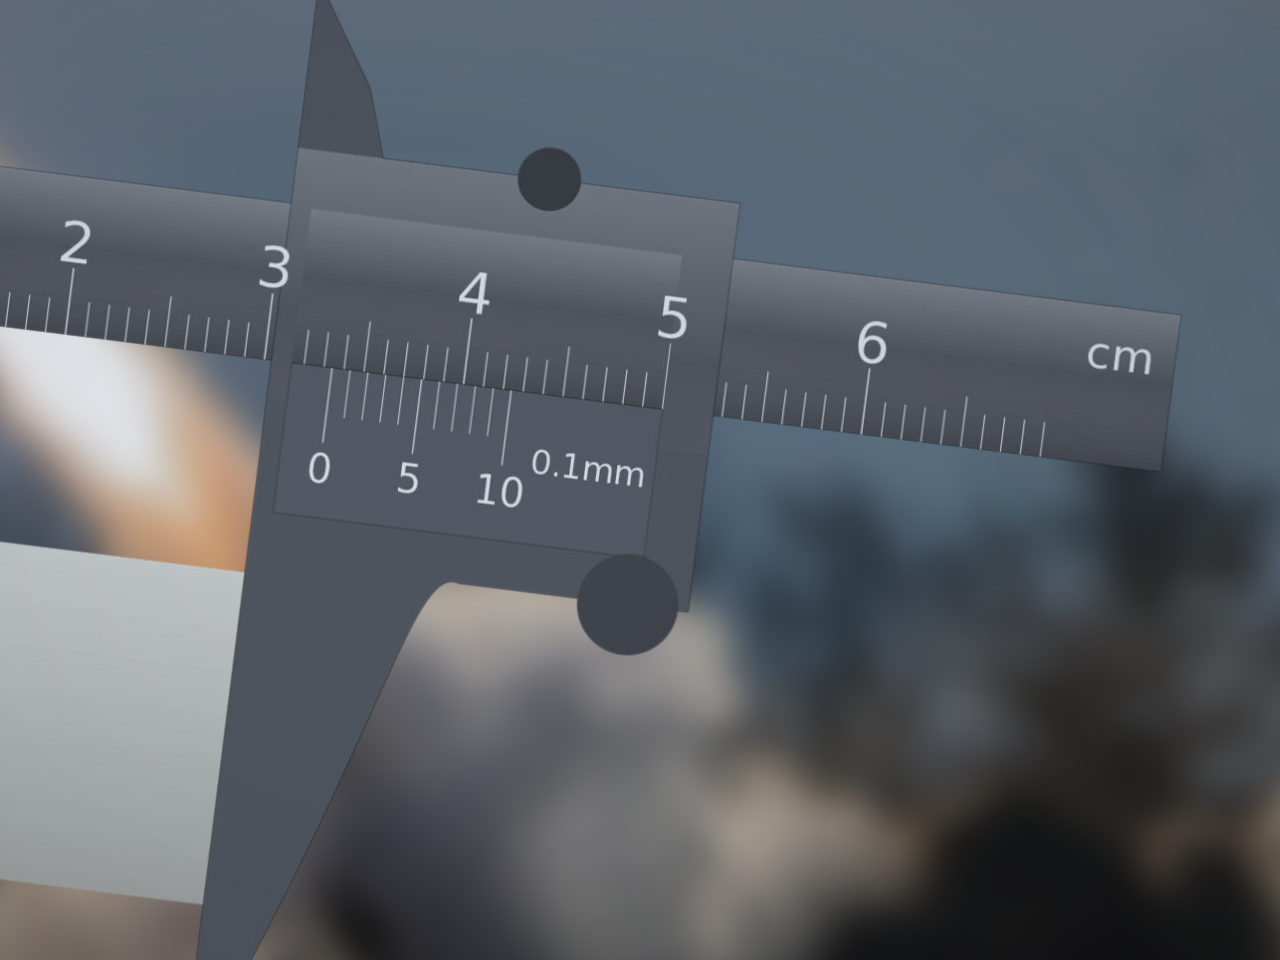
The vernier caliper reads 33.4 mm
